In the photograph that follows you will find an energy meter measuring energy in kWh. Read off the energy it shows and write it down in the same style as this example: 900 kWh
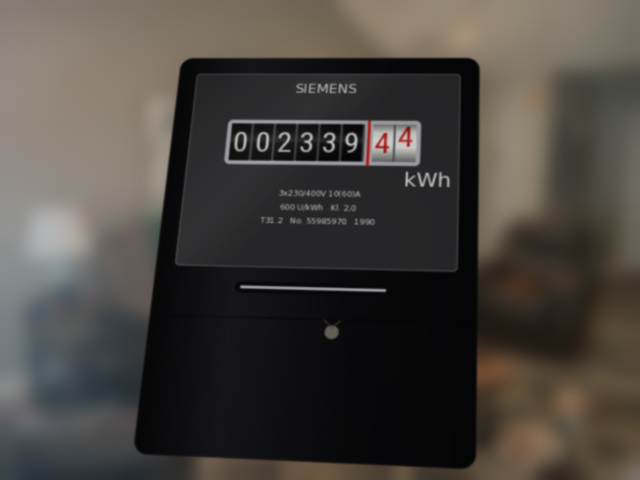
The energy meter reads 2339.44 kWh
